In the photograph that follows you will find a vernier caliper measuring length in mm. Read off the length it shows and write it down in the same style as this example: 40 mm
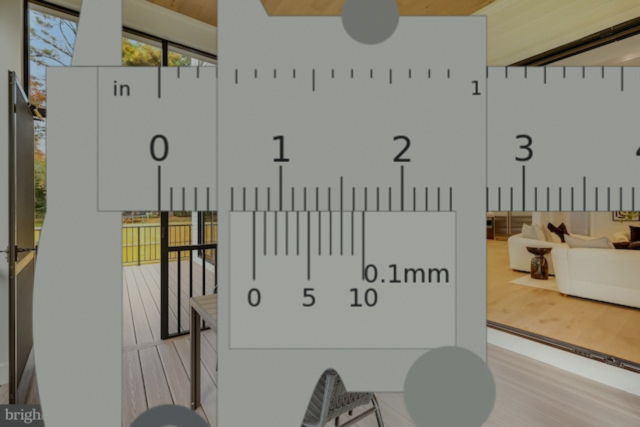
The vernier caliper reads 7.8 mm
